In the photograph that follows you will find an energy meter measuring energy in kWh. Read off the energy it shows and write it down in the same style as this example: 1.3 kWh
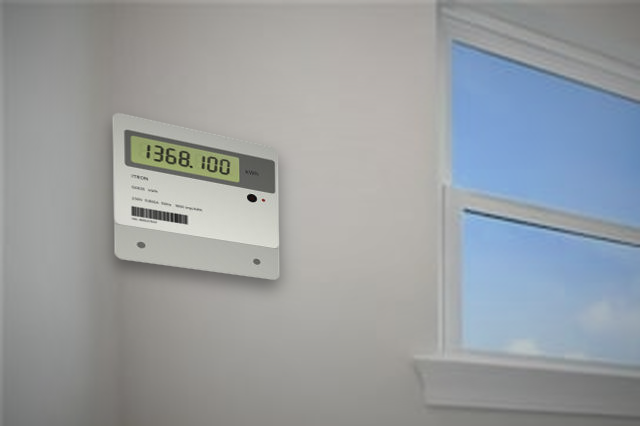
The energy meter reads 1368.100 kWh
